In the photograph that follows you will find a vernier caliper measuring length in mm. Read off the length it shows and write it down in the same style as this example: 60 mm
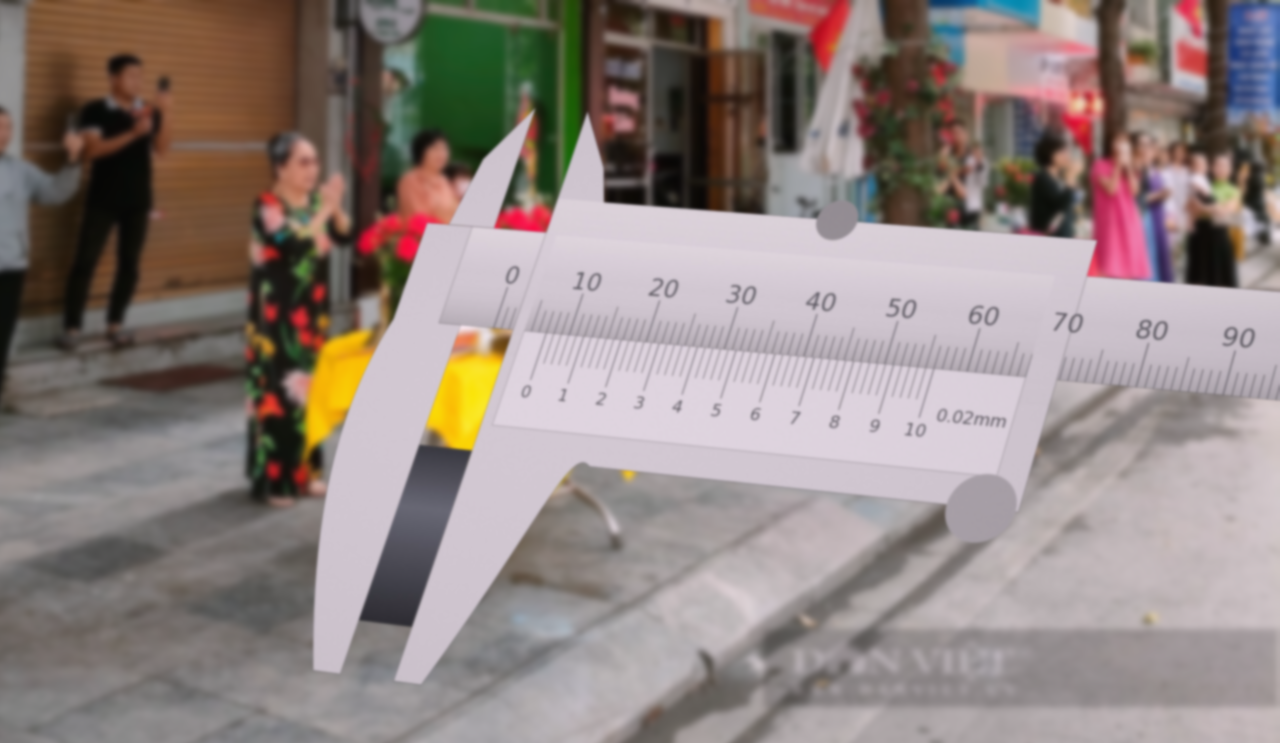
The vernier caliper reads 7.0 mm
